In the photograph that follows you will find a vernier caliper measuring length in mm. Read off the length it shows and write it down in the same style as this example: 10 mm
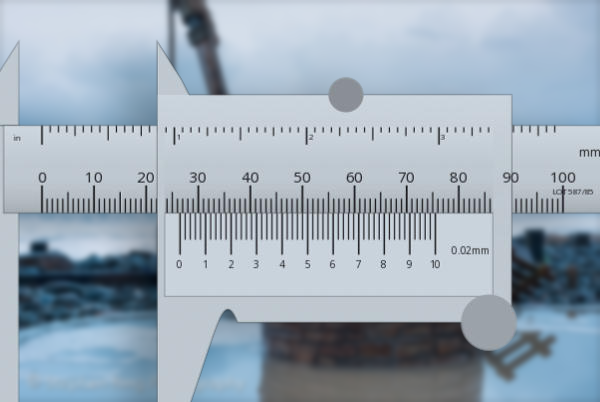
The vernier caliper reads 26.5 mm
